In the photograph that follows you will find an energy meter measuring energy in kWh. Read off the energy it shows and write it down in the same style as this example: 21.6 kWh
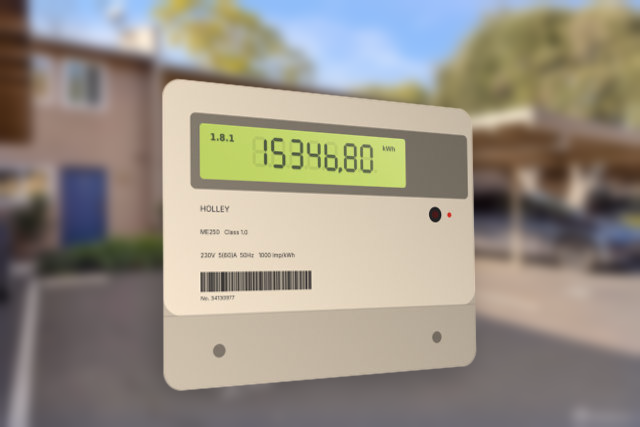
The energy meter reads 15346.80 kWh
